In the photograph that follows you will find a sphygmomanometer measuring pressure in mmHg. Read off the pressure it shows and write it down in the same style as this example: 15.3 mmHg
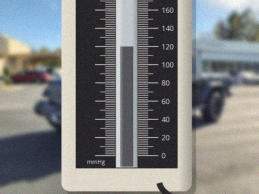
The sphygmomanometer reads 120 mmHg
